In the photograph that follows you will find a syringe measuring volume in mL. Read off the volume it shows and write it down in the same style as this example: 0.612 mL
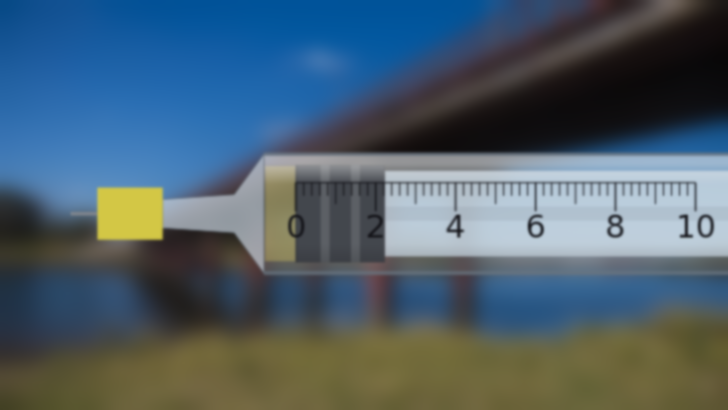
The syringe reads 0 mL
